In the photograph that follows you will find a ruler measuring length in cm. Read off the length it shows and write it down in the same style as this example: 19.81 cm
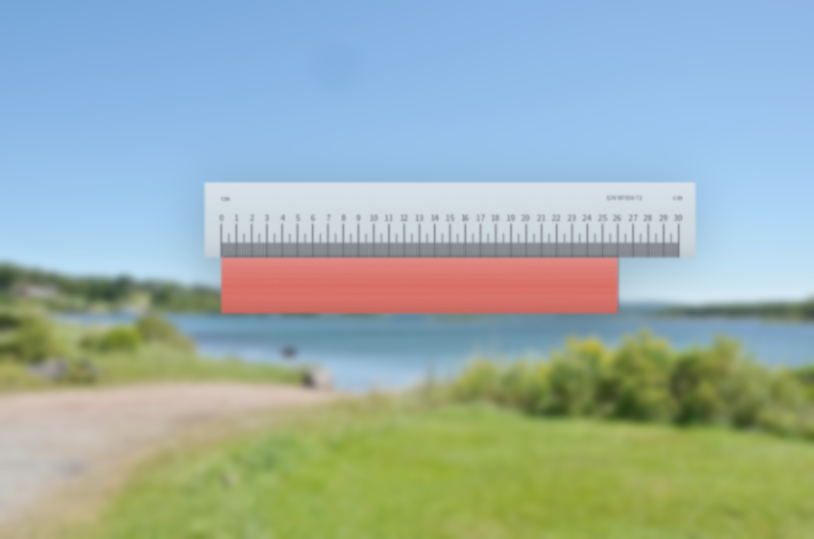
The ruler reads 26 cm
